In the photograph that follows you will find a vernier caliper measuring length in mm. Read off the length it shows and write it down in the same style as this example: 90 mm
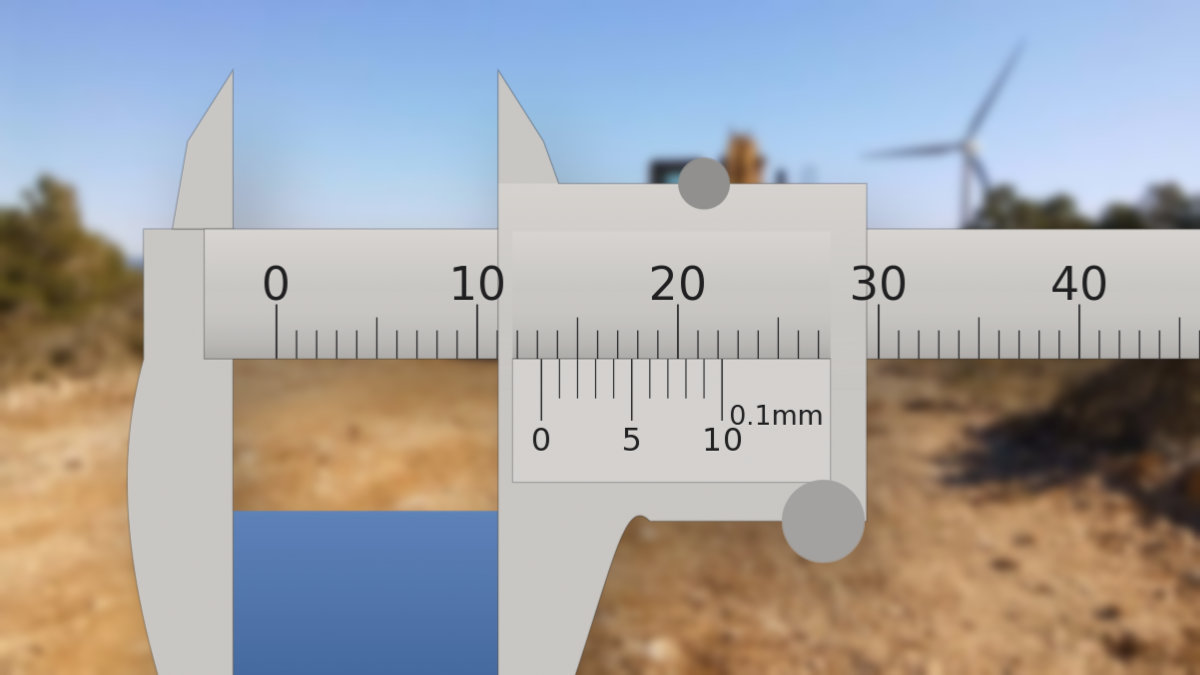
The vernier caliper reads 13.2 mm
